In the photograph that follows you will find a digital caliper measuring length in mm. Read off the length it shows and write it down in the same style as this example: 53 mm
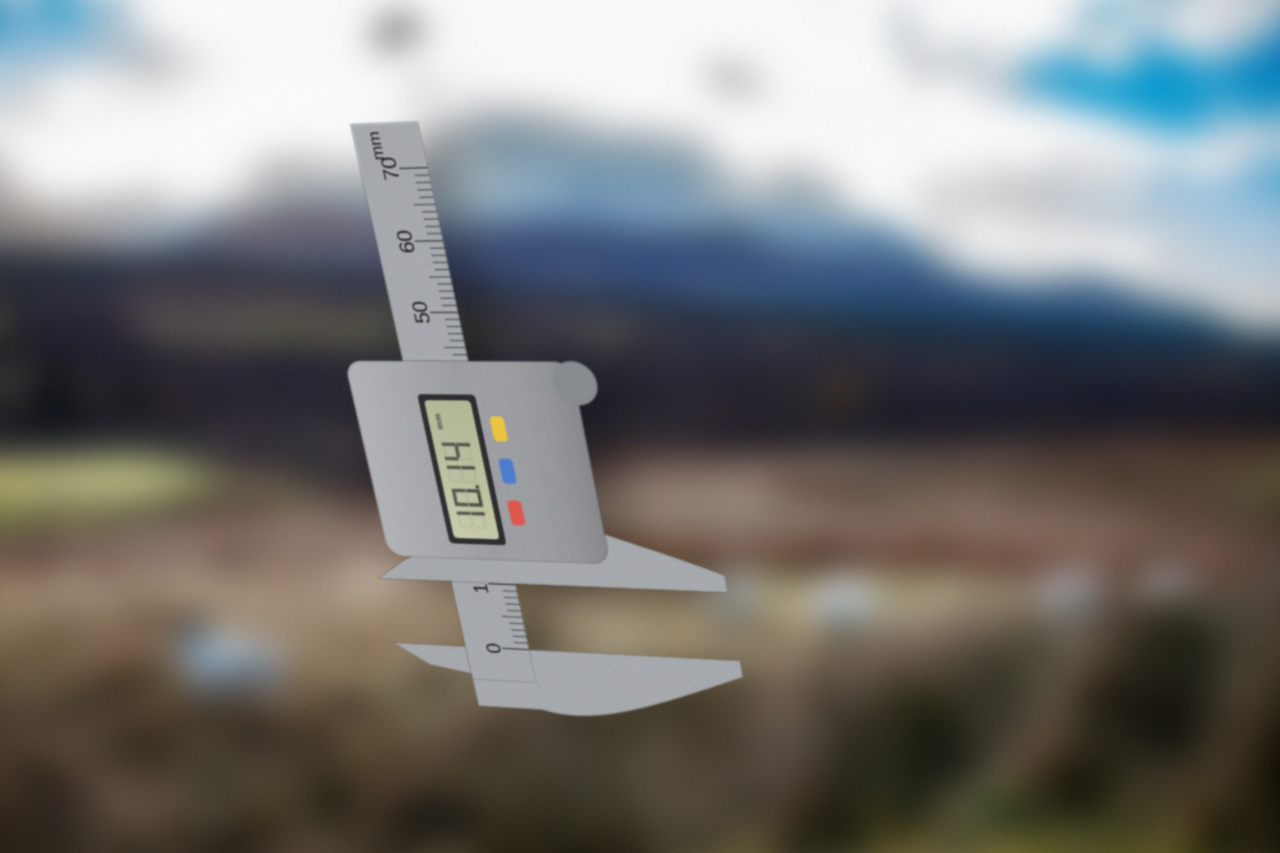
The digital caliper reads 10.14 mm
